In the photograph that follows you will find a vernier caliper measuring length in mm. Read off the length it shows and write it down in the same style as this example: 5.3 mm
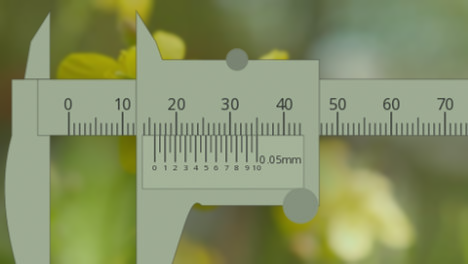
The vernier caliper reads 16.0 mm
